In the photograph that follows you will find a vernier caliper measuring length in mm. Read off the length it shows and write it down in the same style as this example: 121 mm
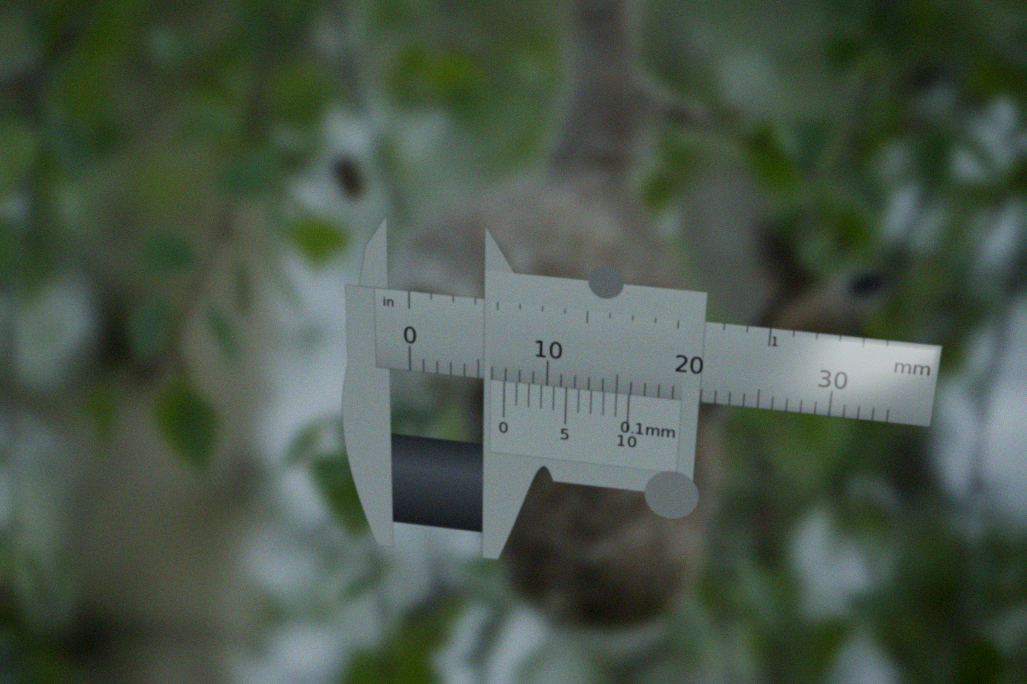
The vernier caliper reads 6.9 mm
